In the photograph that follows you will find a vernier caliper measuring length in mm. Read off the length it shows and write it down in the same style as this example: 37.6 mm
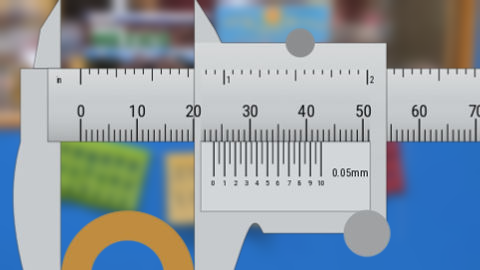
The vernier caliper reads 23.6 mm
